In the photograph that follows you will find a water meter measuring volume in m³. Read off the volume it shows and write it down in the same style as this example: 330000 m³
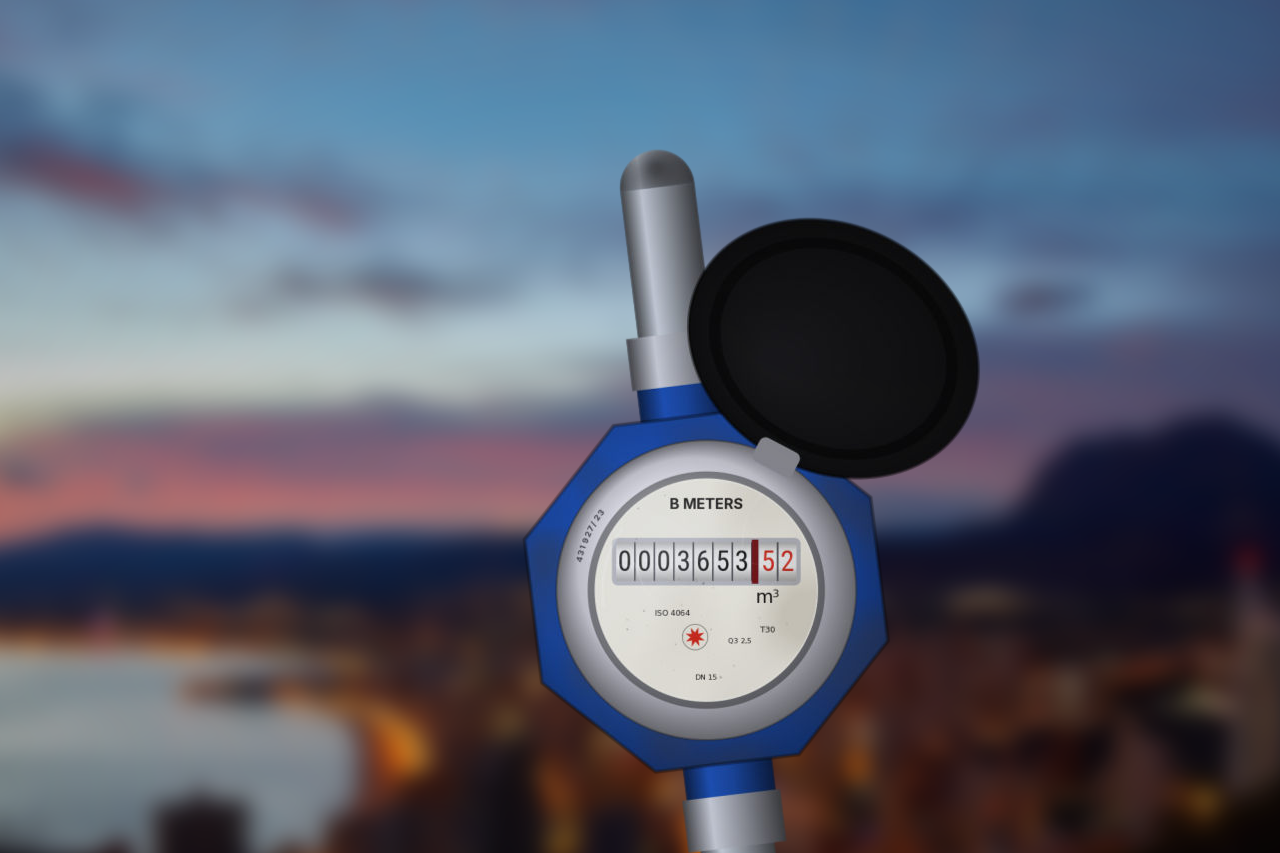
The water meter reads 3653.52 m³
